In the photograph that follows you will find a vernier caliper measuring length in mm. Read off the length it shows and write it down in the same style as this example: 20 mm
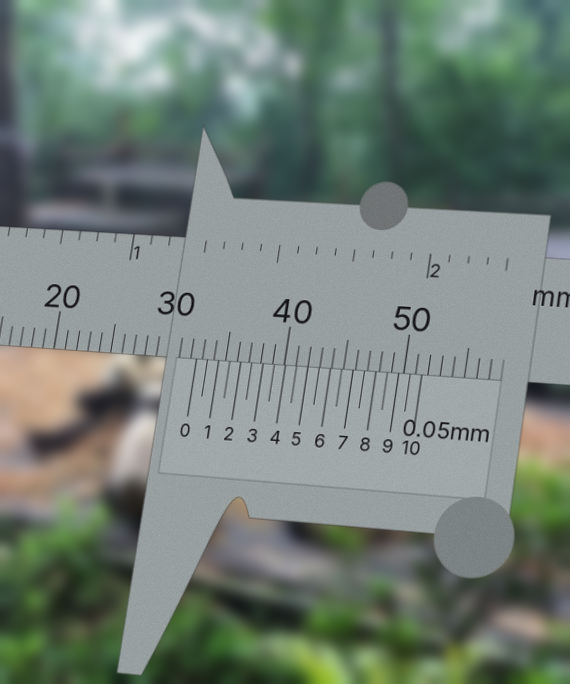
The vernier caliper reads 32.5 mm
